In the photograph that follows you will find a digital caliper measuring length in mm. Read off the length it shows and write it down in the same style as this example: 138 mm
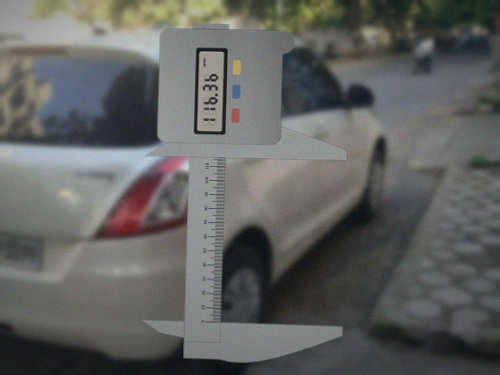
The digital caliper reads 116.36 mm
